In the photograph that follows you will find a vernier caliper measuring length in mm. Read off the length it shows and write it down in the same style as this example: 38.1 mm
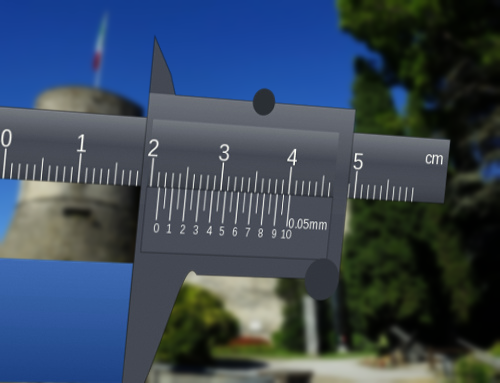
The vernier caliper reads 21.2 mm
